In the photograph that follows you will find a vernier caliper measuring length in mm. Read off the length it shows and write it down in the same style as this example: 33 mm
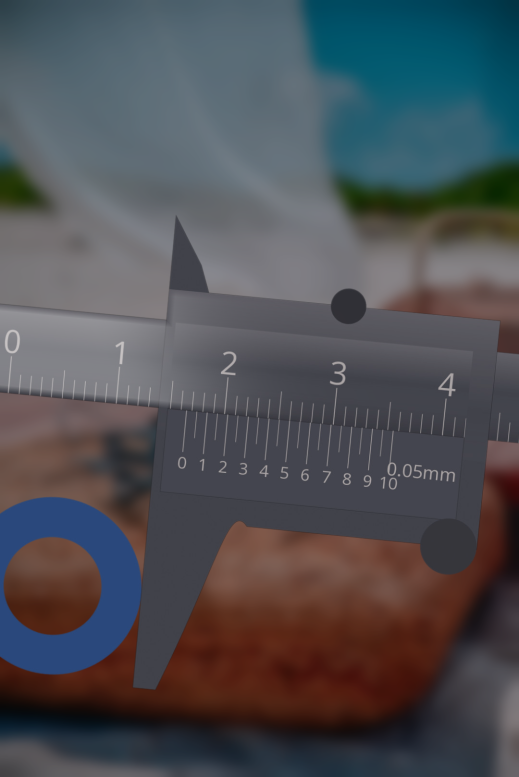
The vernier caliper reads 16.5 mm
